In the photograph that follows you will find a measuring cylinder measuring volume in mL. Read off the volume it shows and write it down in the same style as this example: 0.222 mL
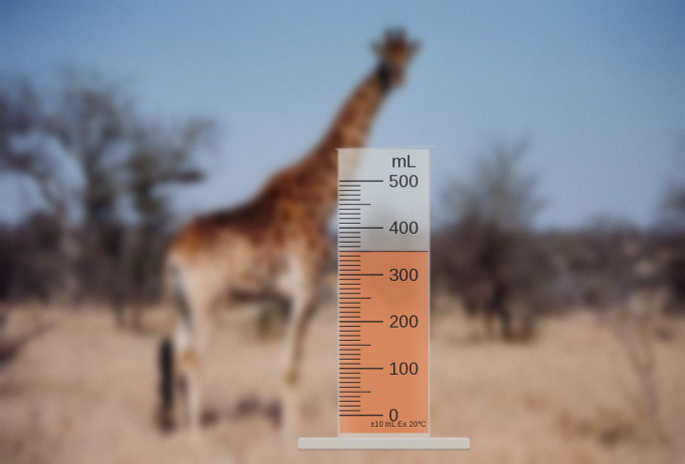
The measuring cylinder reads 350 mL
